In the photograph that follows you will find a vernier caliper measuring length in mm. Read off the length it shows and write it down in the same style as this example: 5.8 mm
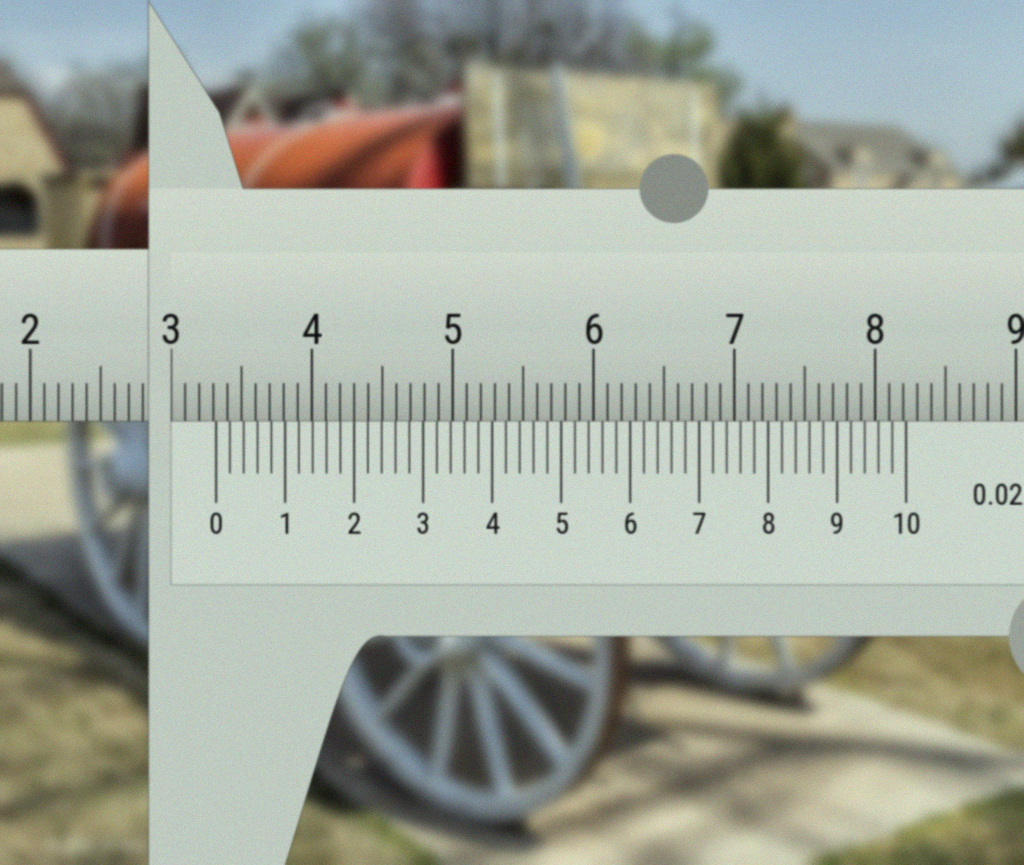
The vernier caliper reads 33.2 mm
